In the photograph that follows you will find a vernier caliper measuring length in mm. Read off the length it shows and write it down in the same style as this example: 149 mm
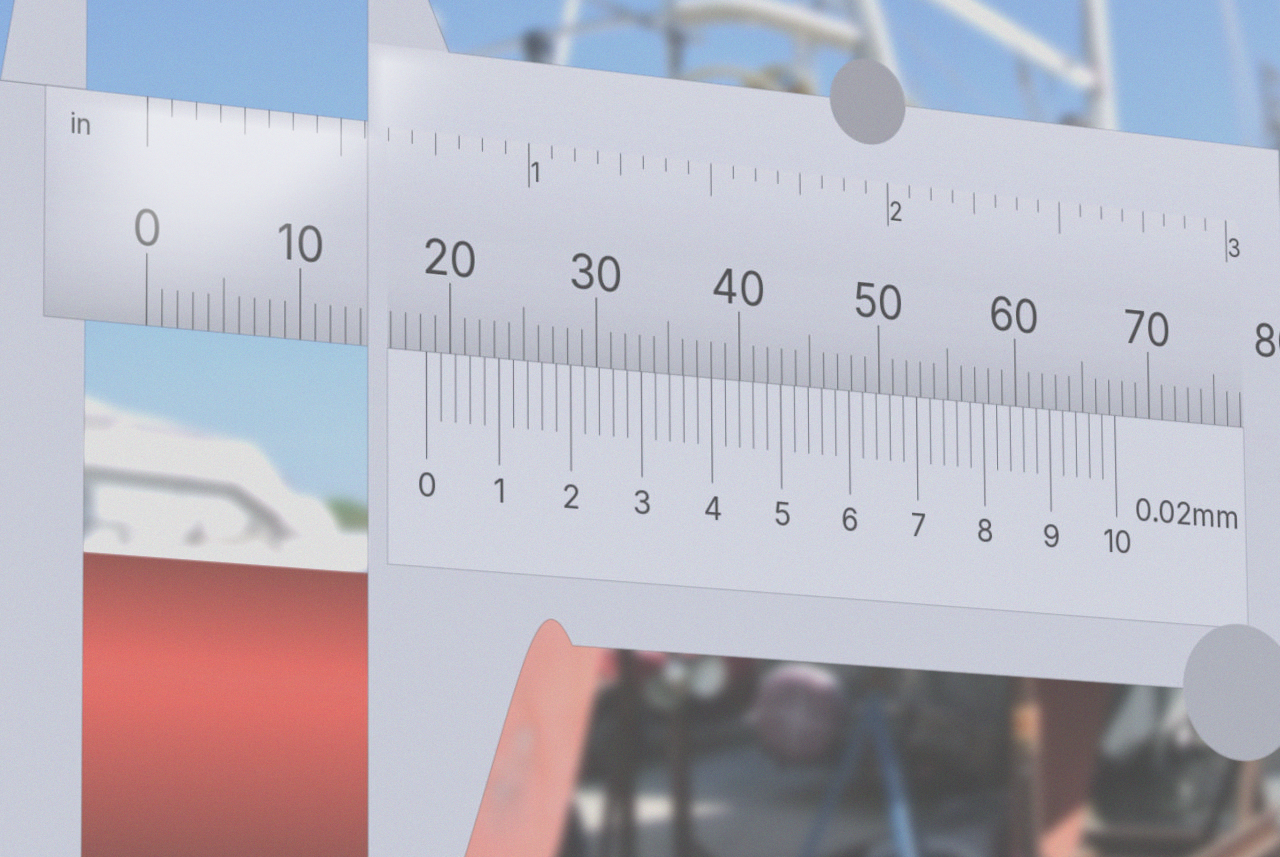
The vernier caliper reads 18.4 mm
